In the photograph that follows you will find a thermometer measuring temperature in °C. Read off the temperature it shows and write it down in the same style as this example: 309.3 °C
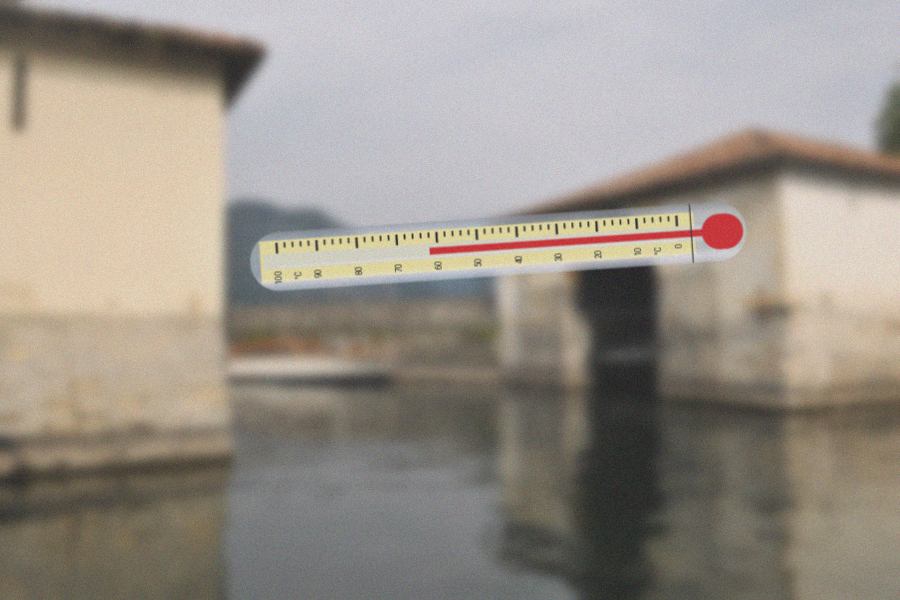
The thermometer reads 62 °C
